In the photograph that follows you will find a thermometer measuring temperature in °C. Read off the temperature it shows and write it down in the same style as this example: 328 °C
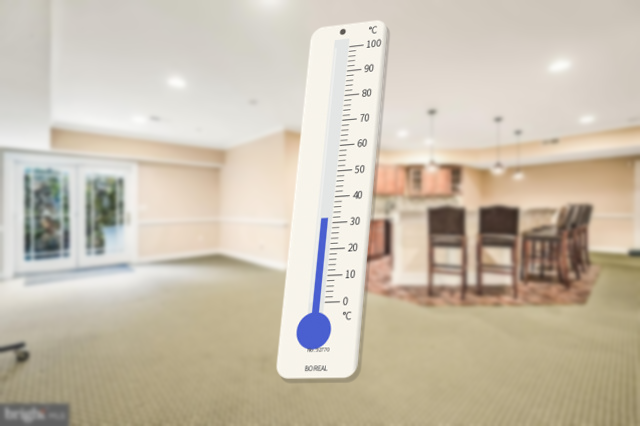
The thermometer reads 32 °C
